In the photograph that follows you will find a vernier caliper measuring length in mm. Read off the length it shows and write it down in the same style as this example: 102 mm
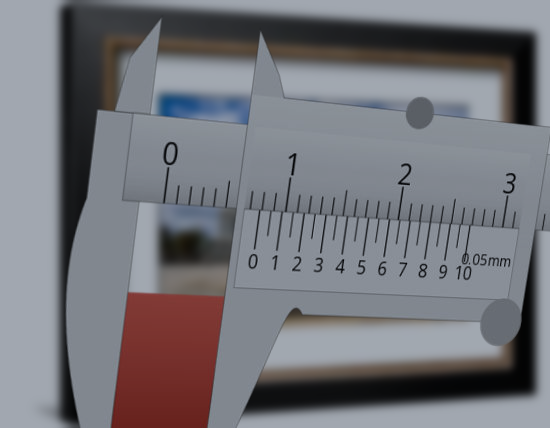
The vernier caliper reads 7.8 mm
